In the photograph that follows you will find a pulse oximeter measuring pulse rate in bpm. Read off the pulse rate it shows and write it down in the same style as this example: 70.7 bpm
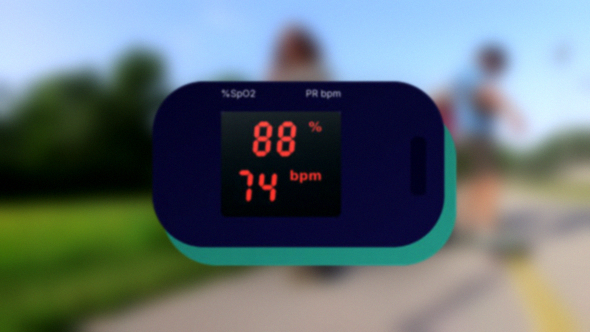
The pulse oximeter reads 74 bpm
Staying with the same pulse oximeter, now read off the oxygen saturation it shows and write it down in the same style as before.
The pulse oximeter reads 88 %
